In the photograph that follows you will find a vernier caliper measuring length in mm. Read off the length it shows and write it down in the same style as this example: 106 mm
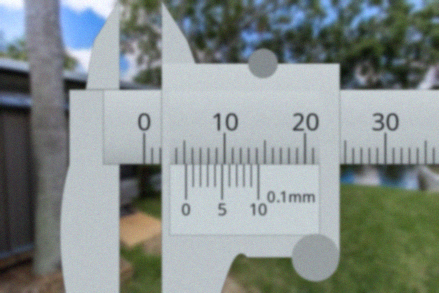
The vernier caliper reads 5.2 mm
